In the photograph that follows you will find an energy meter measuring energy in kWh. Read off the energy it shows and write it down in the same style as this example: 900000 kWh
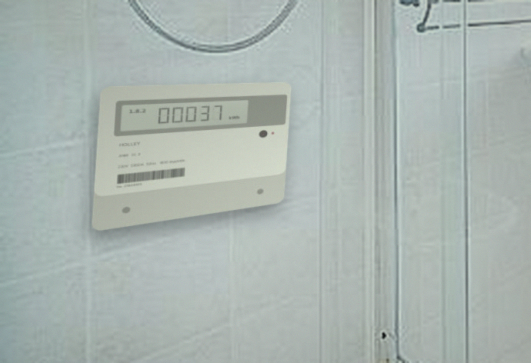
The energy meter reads 37 kWh
